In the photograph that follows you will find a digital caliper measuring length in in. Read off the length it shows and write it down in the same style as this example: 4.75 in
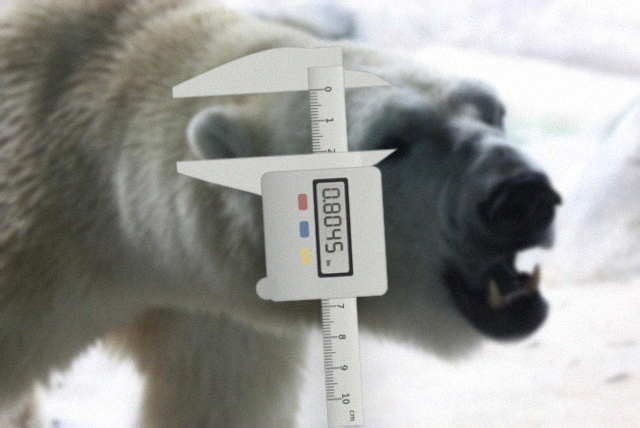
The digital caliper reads 0.8045 in
